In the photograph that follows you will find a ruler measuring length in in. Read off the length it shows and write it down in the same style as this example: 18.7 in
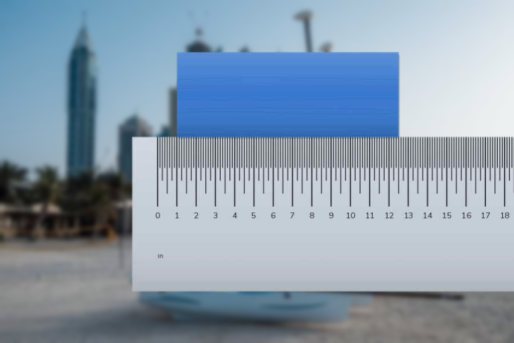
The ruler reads 11.5 in
